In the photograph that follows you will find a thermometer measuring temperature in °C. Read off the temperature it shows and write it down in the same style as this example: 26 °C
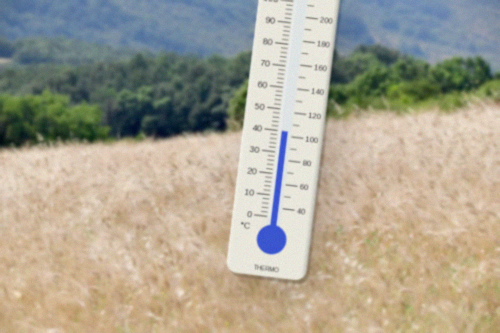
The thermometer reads 40 °C
